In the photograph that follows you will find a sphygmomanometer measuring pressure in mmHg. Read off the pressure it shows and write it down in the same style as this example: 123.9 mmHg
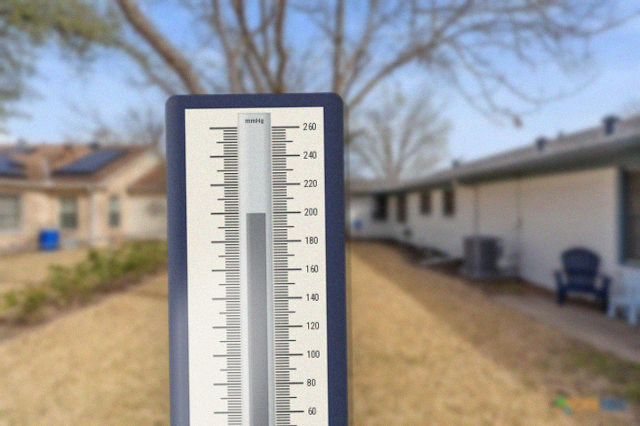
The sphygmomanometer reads 200 mmHg
